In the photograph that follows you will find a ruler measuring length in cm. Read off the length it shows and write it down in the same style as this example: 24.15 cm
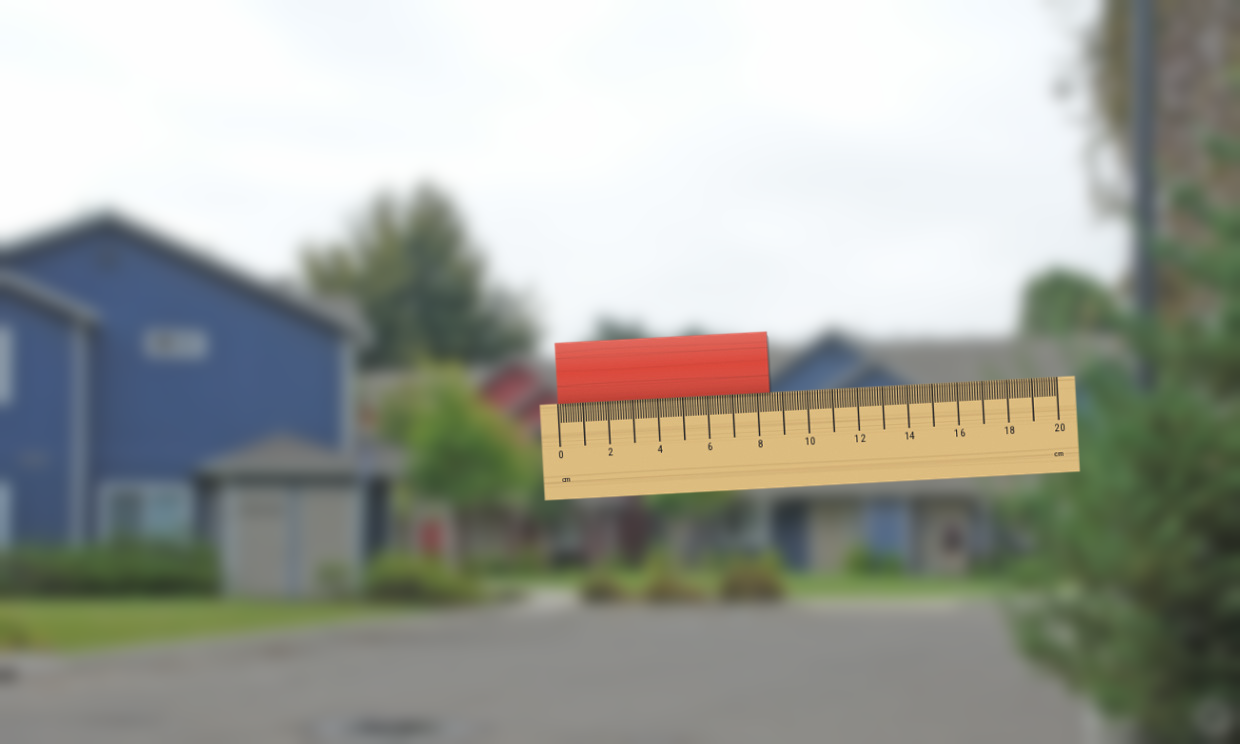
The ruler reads 8.5 cm
